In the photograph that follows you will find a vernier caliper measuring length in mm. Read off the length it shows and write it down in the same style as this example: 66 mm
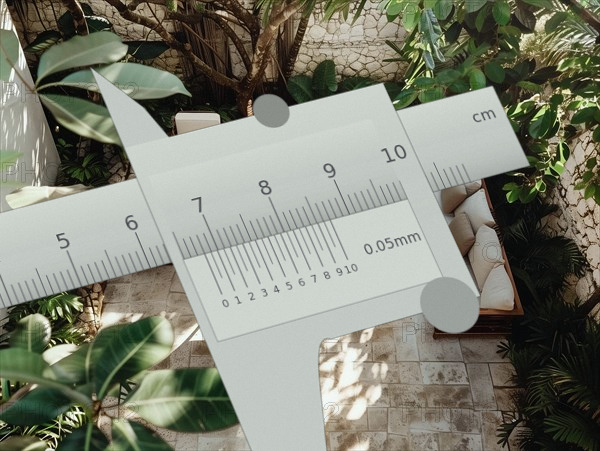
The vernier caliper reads 68.0 mm
